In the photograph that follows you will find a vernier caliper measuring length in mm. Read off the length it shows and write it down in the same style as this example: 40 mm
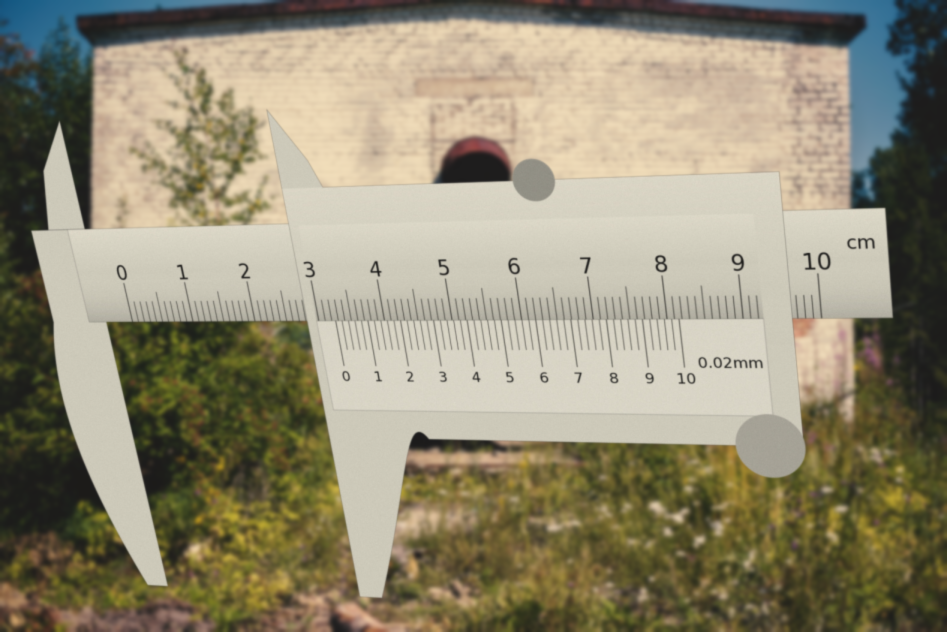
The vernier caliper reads 32.6 mm
